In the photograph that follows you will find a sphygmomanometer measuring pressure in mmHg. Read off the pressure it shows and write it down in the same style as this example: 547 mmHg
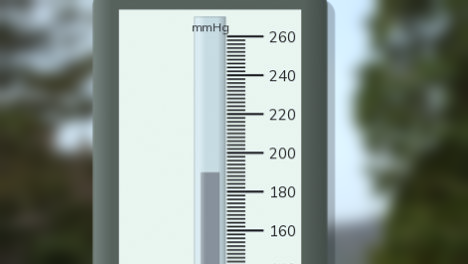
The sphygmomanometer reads 190 mmHg
